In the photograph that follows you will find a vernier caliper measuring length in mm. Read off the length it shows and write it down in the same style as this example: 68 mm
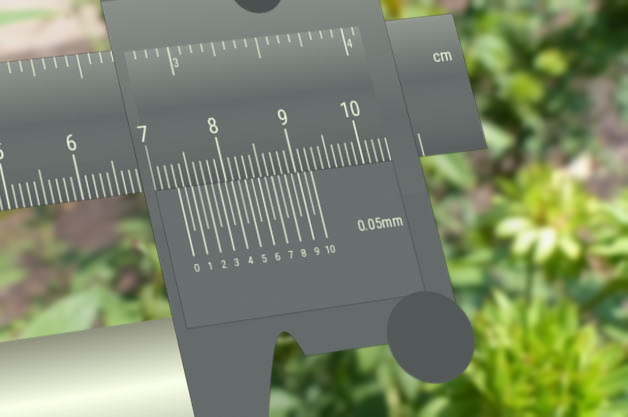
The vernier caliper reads 73.2 mm
